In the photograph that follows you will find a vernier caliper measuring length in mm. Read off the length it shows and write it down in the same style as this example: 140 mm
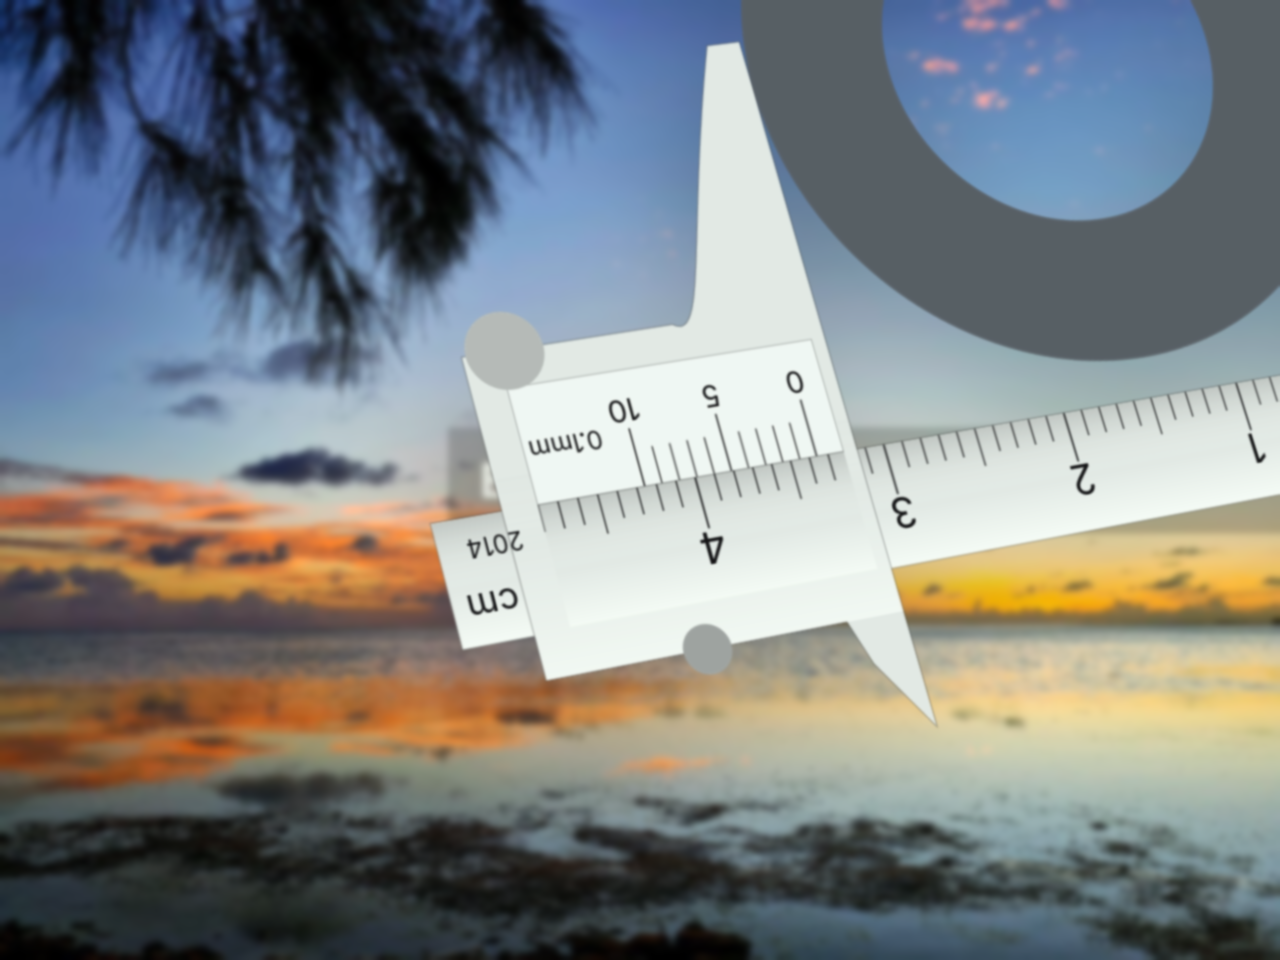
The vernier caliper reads 33.6 mm
